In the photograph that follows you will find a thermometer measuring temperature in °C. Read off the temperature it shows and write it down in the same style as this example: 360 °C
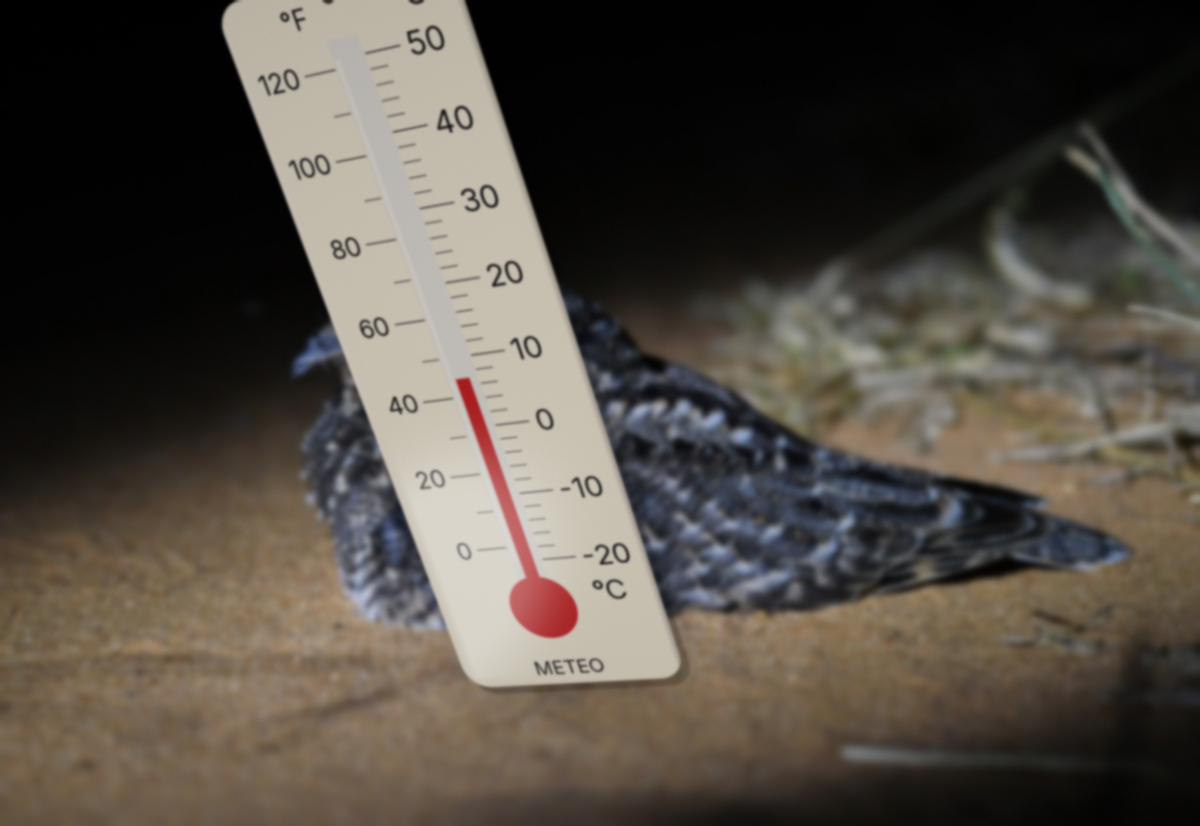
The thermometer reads 7 °C
